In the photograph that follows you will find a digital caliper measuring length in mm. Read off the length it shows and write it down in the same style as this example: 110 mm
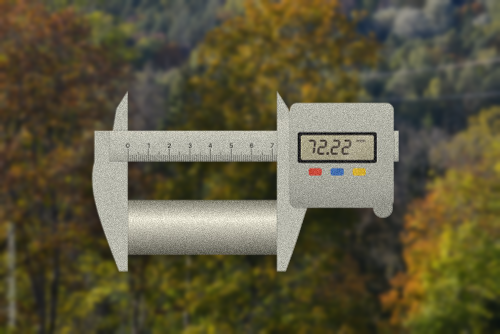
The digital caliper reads 72.22 mm
